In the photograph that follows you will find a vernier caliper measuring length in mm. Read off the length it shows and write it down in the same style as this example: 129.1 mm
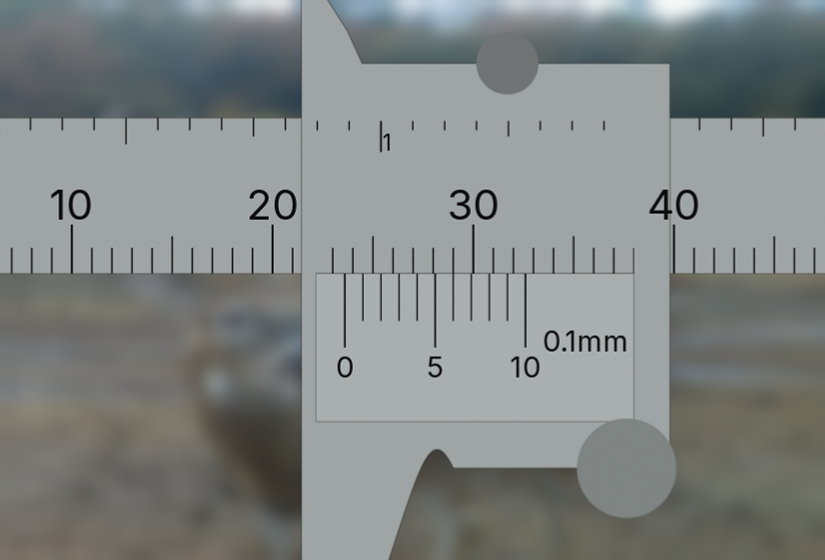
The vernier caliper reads 23.6 mm
